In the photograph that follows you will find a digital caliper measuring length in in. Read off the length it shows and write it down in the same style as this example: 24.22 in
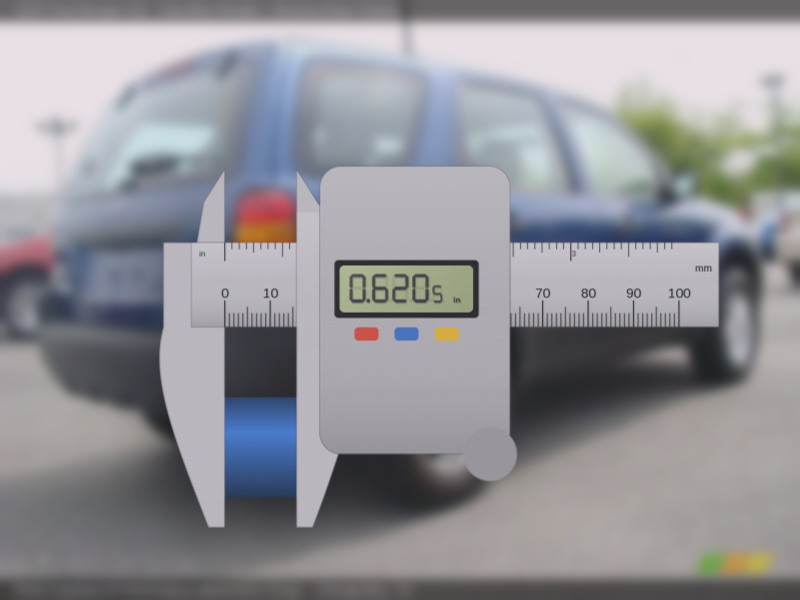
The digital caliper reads 0.6205 in
